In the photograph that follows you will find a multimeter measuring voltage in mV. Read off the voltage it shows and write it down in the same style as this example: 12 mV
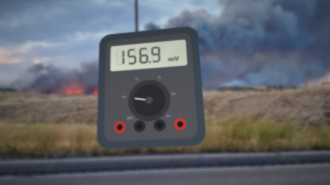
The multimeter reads 156.9 mV
